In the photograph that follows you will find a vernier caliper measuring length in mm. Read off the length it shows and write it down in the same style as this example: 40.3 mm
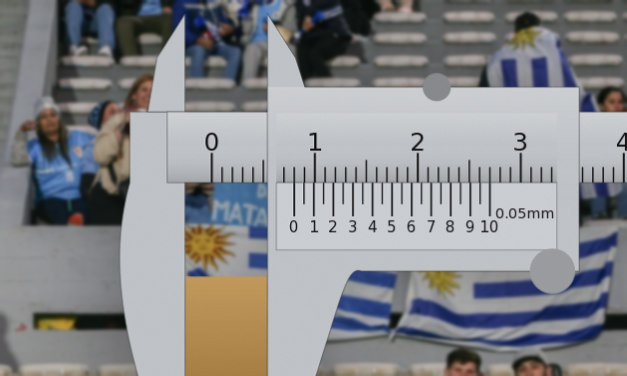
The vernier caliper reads 8.0 mm
